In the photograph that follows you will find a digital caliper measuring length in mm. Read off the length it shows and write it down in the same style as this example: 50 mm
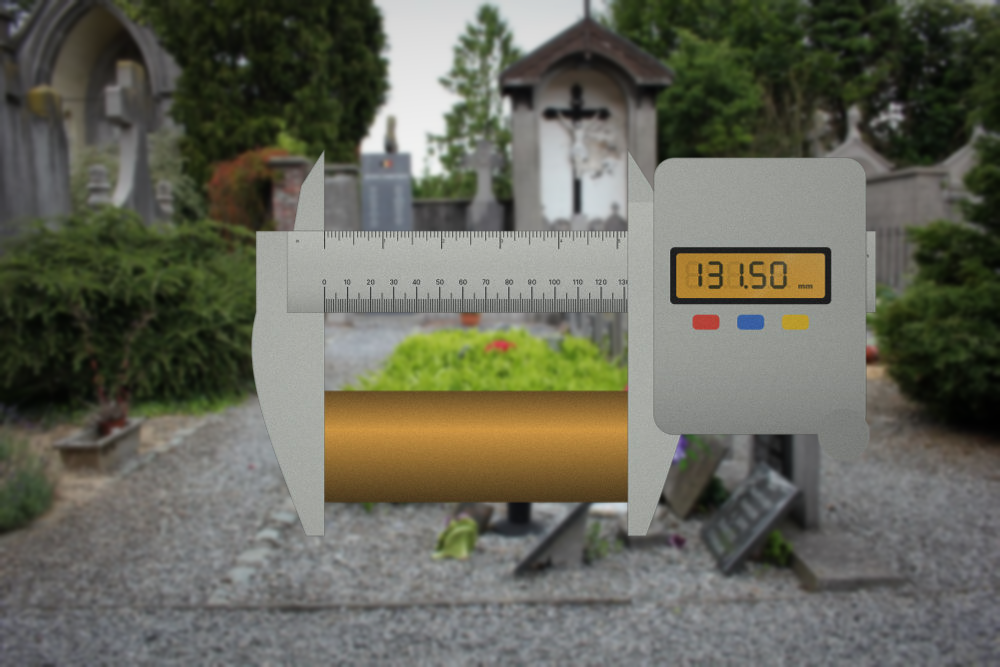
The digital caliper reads 131.50 mm
